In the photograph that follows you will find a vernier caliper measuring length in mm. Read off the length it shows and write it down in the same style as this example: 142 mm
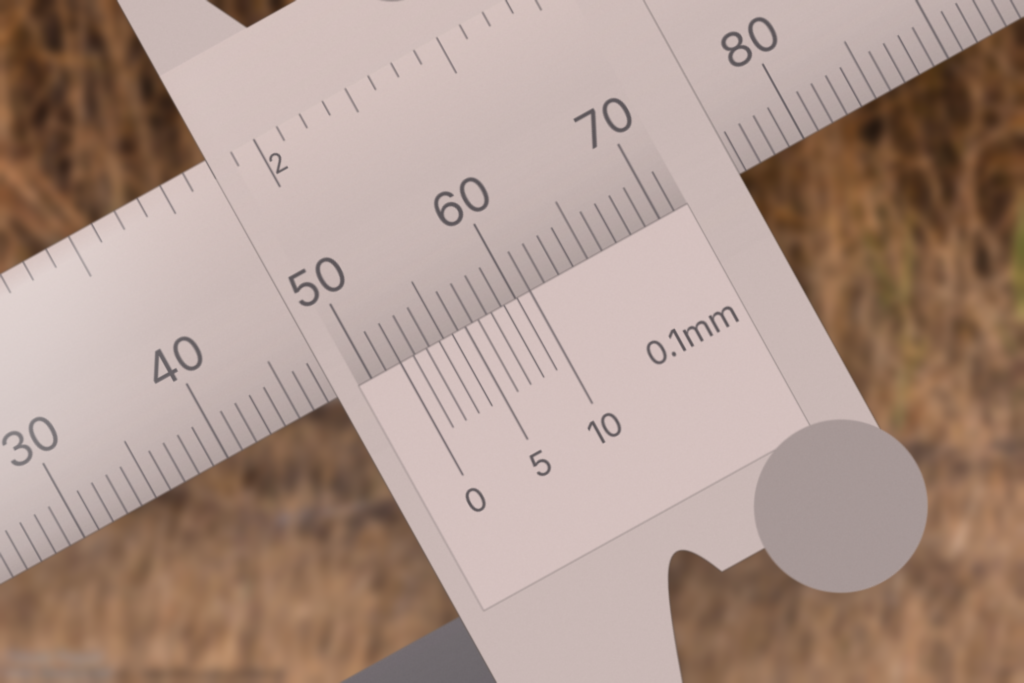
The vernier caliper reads 52.0 mm
